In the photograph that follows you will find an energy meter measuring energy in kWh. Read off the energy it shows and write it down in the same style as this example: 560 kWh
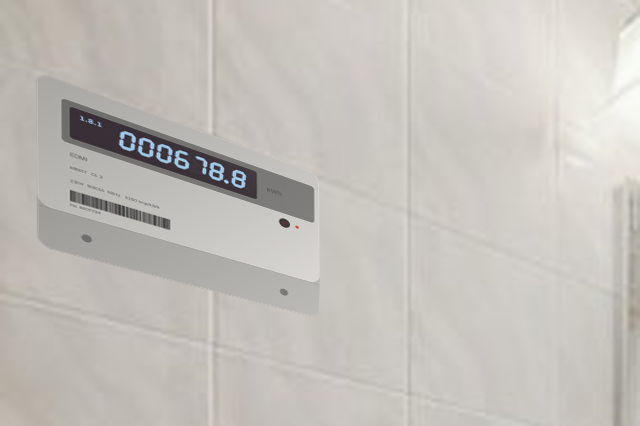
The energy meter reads 678.8 kWh
